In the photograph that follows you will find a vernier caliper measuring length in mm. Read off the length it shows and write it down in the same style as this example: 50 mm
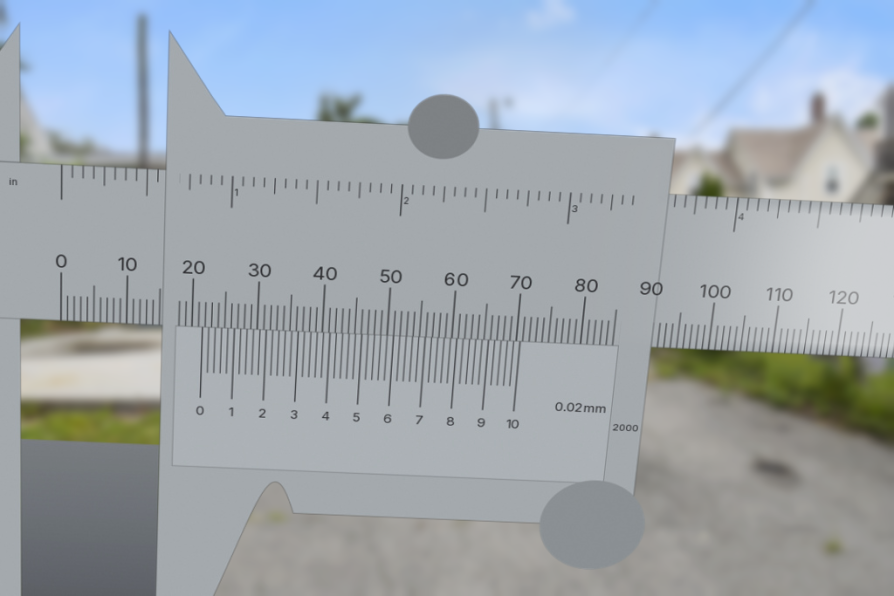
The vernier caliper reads 21.6 mm
